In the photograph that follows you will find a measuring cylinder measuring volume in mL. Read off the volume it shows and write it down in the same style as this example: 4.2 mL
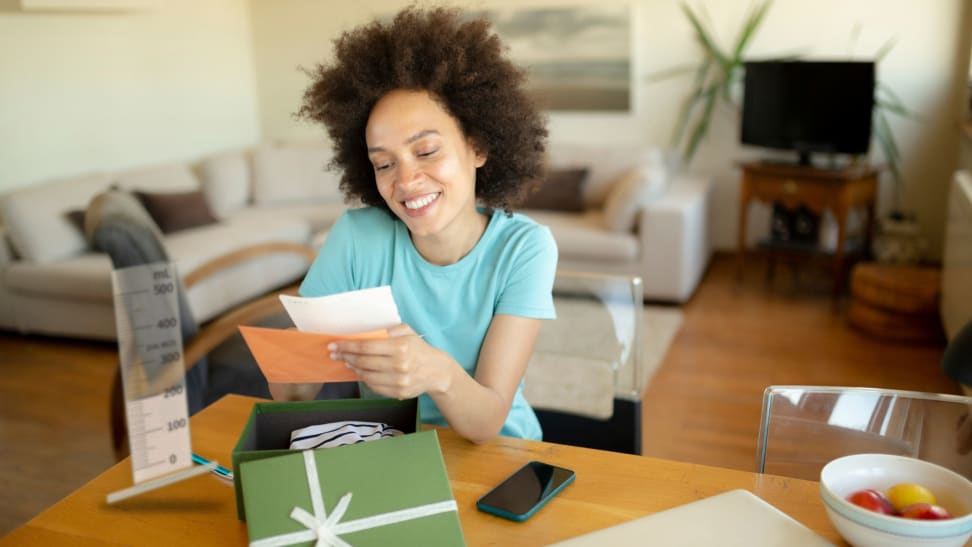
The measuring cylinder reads 200 mL
